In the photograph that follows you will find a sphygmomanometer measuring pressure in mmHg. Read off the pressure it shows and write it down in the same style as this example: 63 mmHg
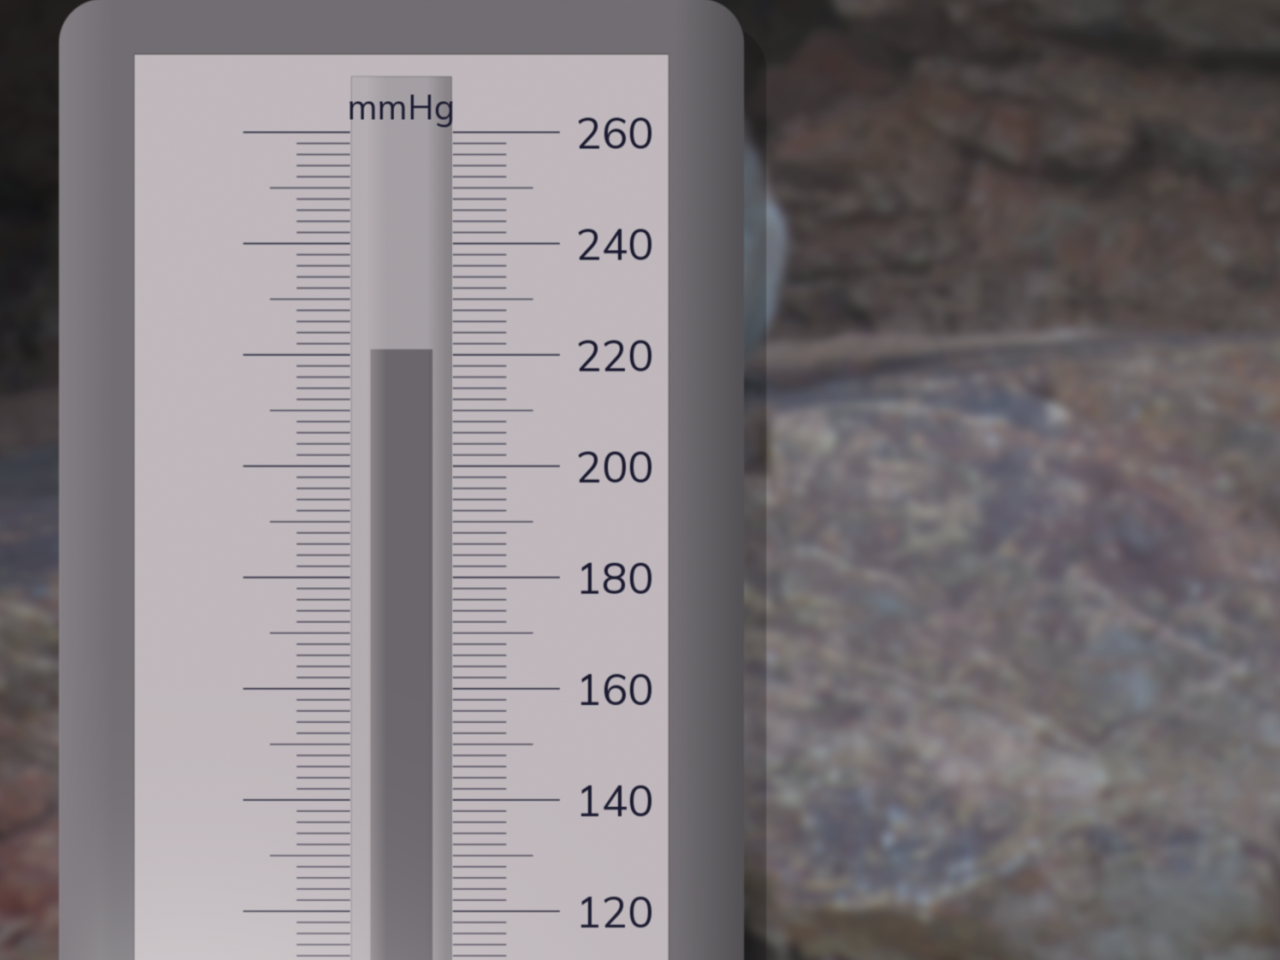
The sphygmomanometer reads 221 mmHg
